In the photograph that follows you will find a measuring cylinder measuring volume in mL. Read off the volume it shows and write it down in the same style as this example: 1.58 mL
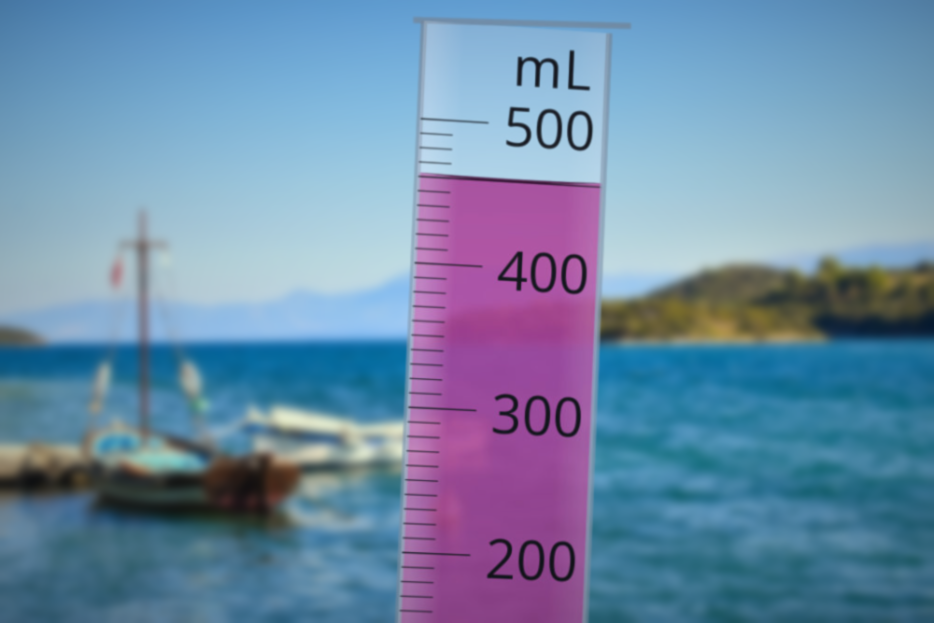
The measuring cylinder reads 460 mL
